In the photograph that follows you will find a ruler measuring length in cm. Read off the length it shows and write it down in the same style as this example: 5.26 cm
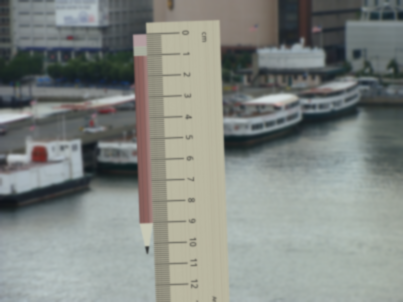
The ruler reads 10.5 cm
